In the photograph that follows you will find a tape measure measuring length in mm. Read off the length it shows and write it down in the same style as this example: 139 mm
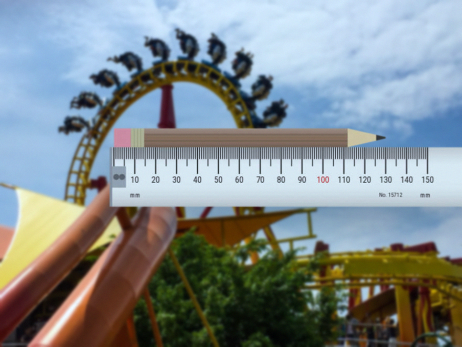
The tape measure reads 130 mm
